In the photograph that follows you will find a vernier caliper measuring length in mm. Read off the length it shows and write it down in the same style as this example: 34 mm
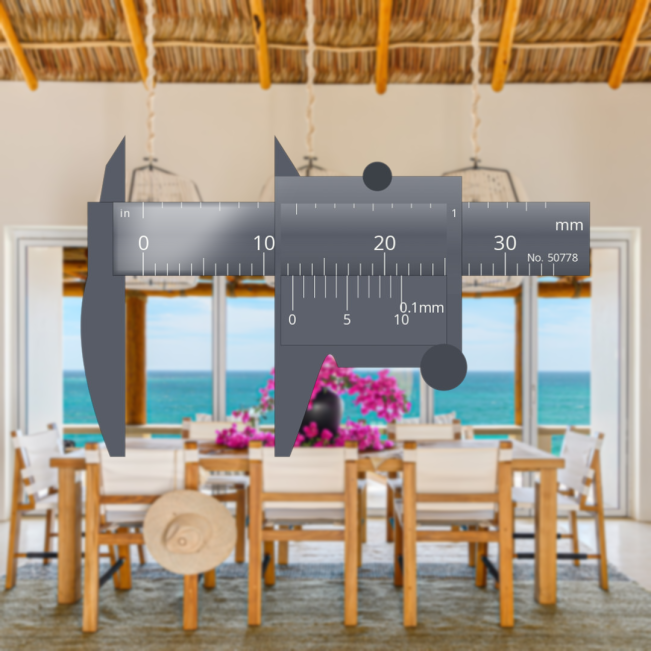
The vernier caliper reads 12.4 mm
